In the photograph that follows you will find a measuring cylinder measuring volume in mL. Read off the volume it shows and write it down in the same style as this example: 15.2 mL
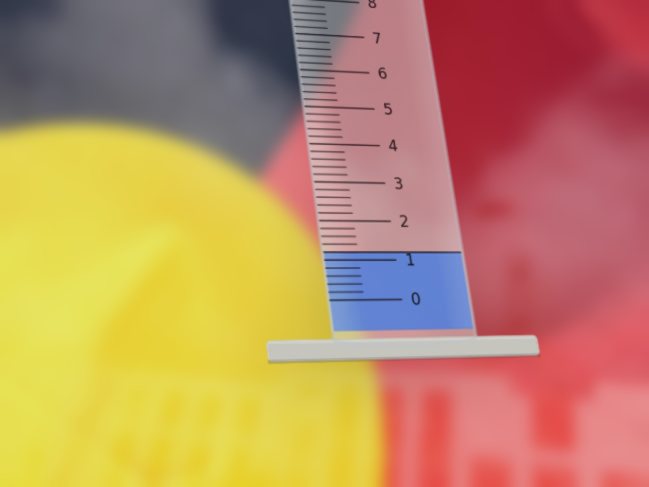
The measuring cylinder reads 1.2 mL
